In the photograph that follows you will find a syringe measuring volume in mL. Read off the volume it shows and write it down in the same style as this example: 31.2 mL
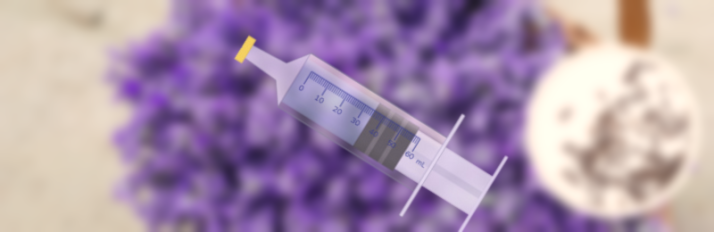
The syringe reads 35 mL
